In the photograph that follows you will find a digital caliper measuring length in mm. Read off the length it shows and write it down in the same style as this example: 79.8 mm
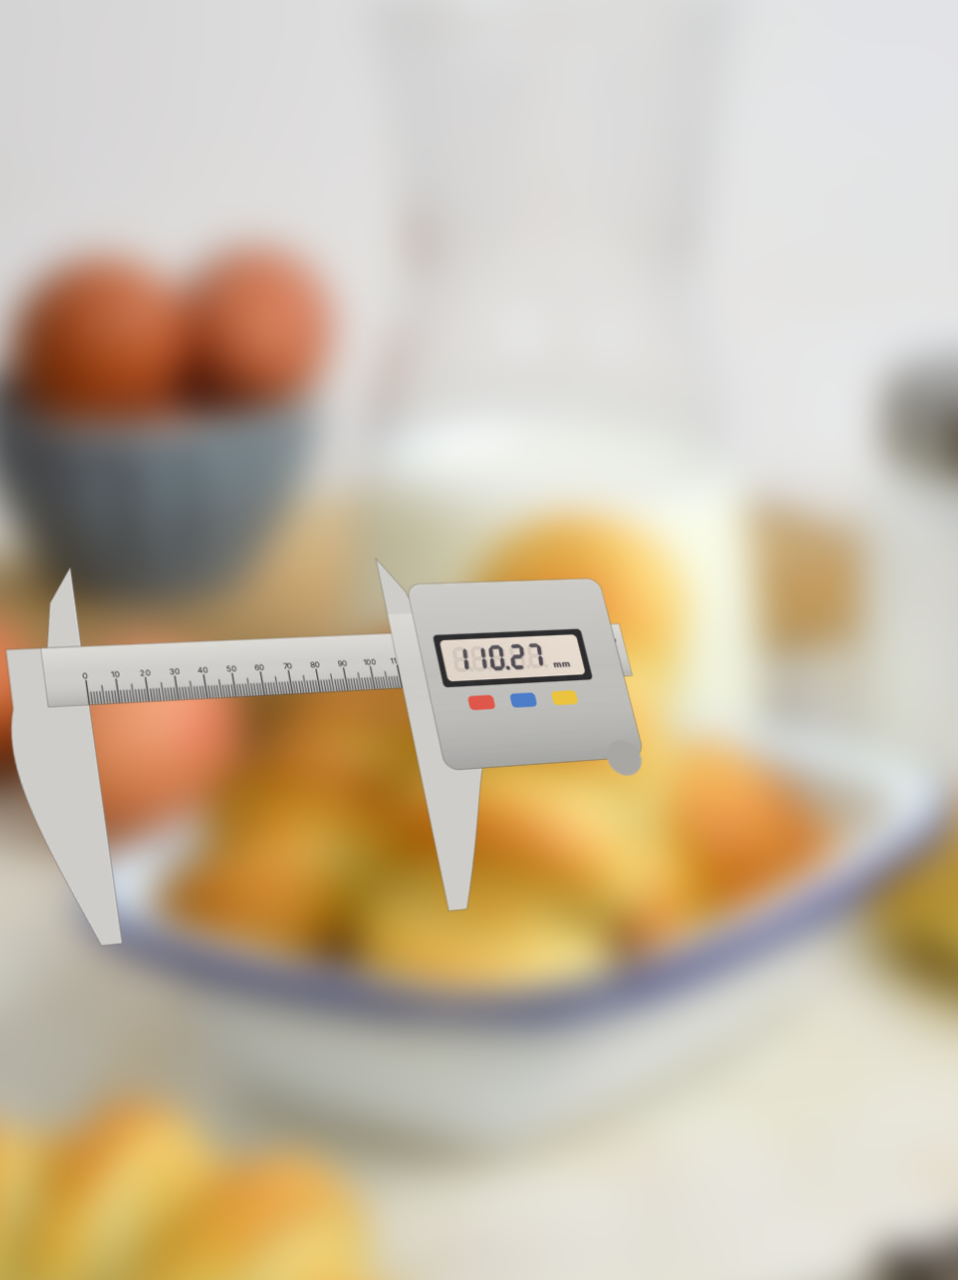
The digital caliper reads 110.27 mm
